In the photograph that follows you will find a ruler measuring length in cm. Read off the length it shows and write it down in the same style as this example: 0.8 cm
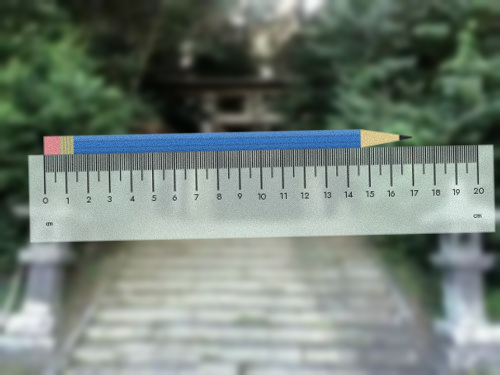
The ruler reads 17 cm
